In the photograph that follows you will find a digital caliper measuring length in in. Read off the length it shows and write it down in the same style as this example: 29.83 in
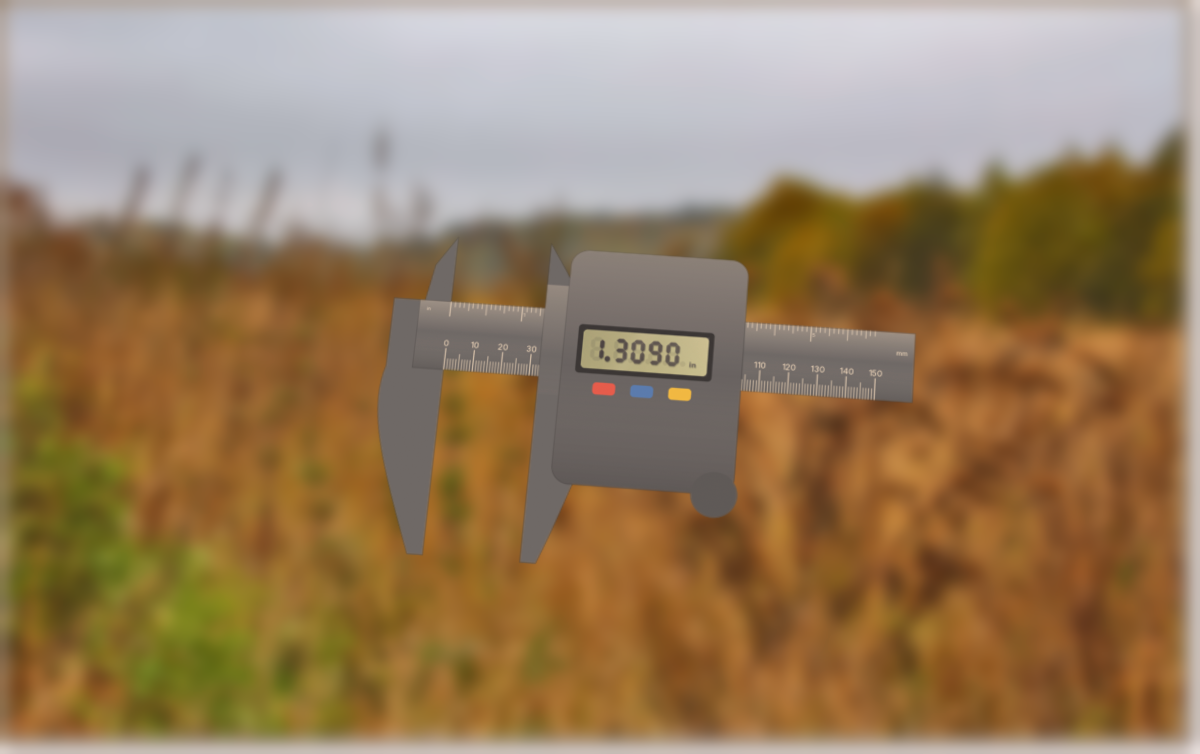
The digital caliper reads 1.3090 in
